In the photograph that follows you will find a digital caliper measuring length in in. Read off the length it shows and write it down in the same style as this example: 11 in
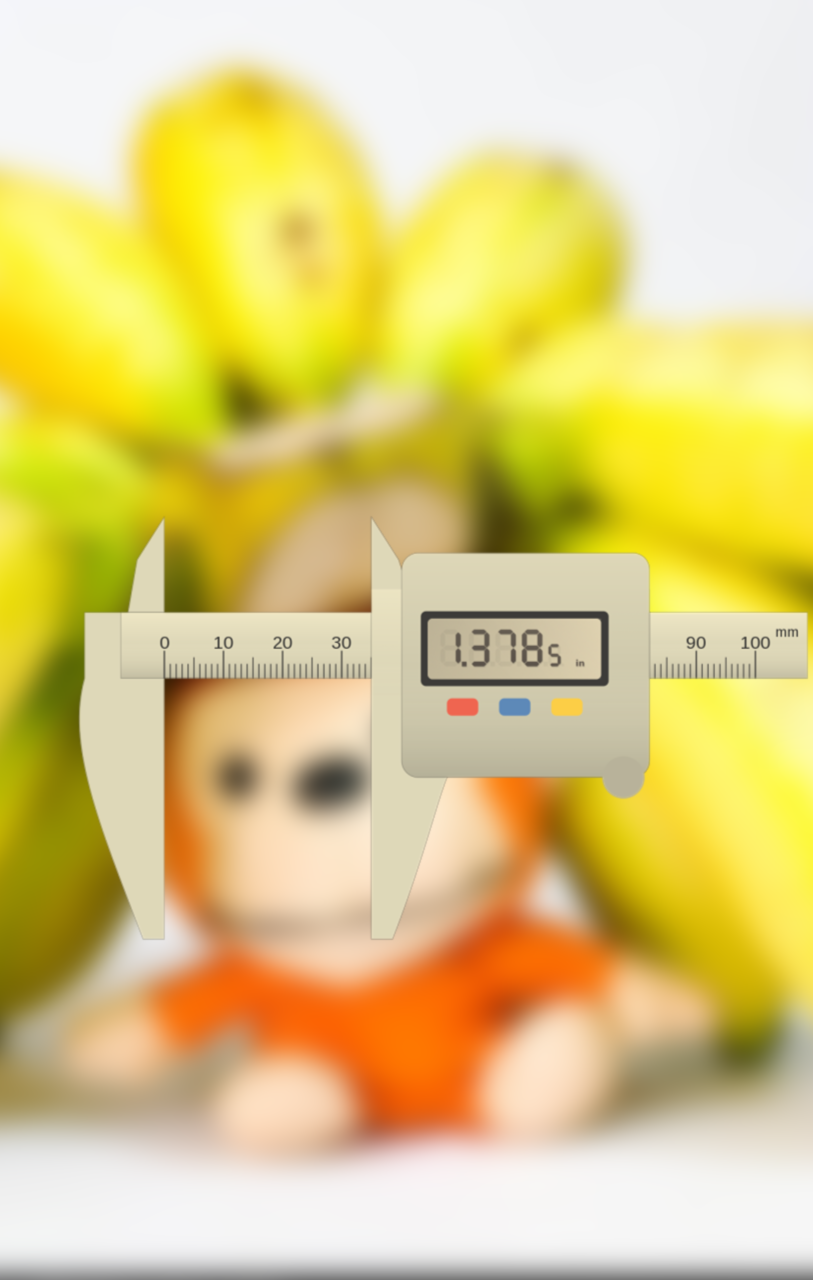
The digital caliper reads 1.3785 in
